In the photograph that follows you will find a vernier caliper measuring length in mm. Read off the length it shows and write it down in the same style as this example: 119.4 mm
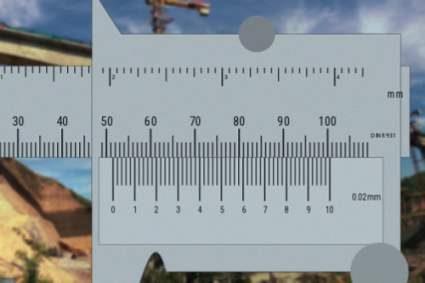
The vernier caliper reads 51.5 mm
